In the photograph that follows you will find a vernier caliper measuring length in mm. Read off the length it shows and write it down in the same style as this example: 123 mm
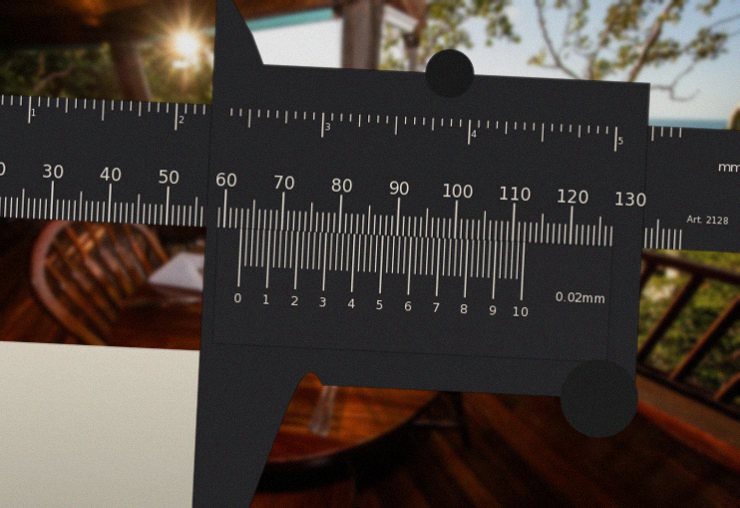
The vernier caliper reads 63.0 mm
